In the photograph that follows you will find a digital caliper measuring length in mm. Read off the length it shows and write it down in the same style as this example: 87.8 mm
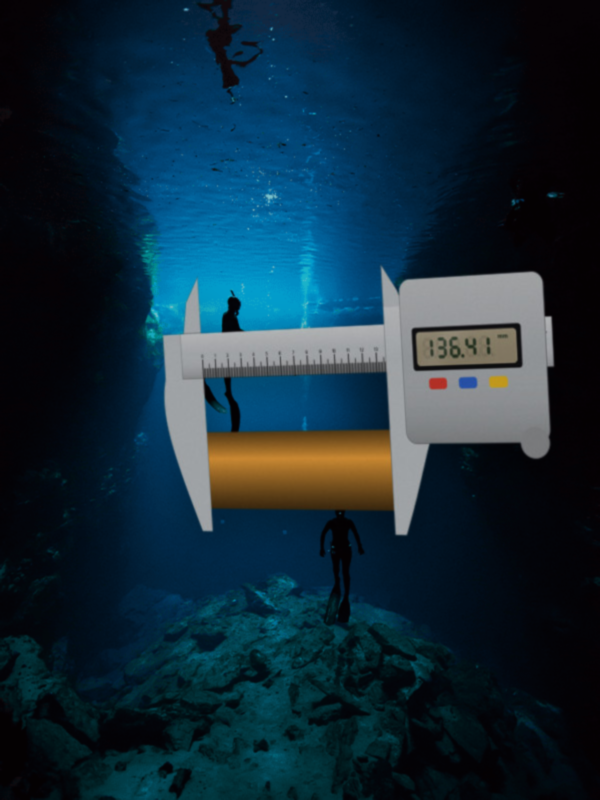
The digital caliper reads 136.41 mm
